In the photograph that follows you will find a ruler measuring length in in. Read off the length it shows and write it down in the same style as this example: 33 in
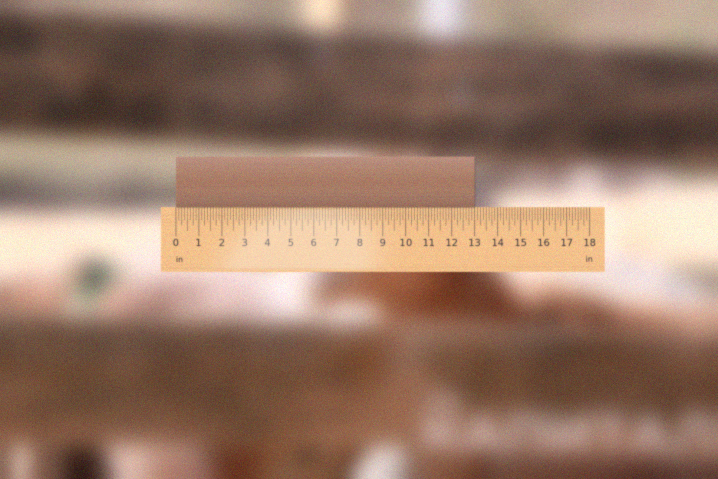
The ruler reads 13 in
